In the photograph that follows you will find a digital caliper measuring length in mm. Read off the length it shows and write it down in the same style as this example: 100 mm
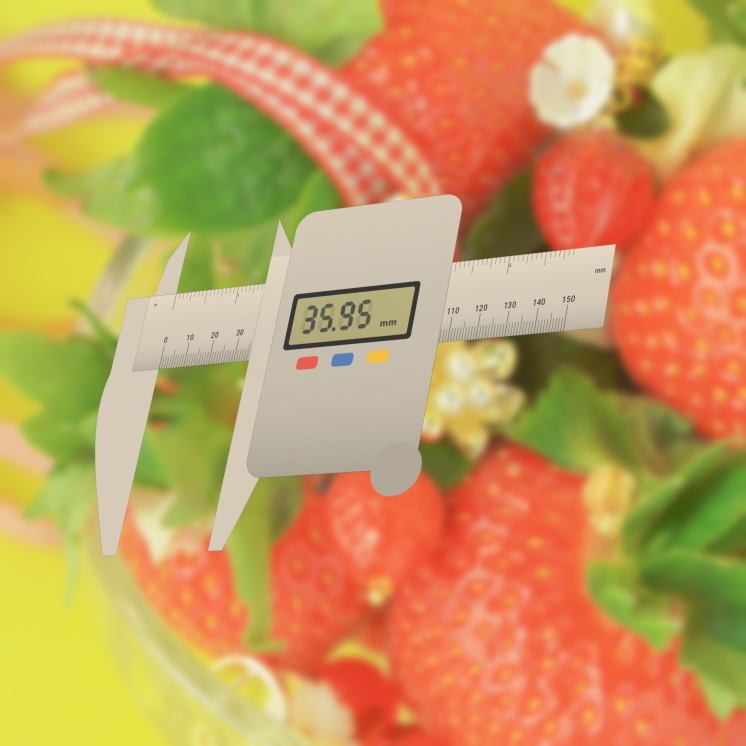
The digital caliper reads 35.95 mm
